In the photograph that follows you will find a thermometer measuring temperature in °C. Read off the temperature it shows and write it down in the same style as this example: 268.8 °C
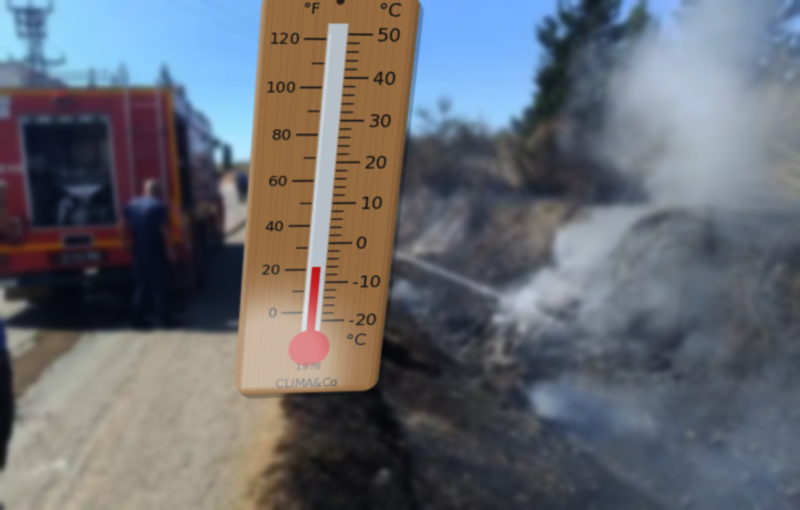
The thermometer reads -6 °C
